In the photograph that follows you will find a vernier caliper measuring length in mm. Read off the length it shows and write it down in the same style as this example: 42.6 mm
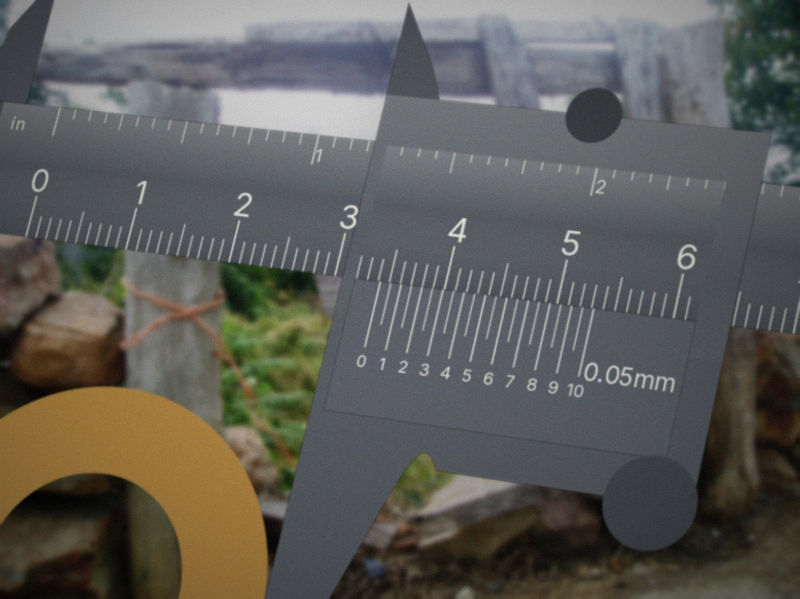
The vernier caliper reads 34.2 mm
